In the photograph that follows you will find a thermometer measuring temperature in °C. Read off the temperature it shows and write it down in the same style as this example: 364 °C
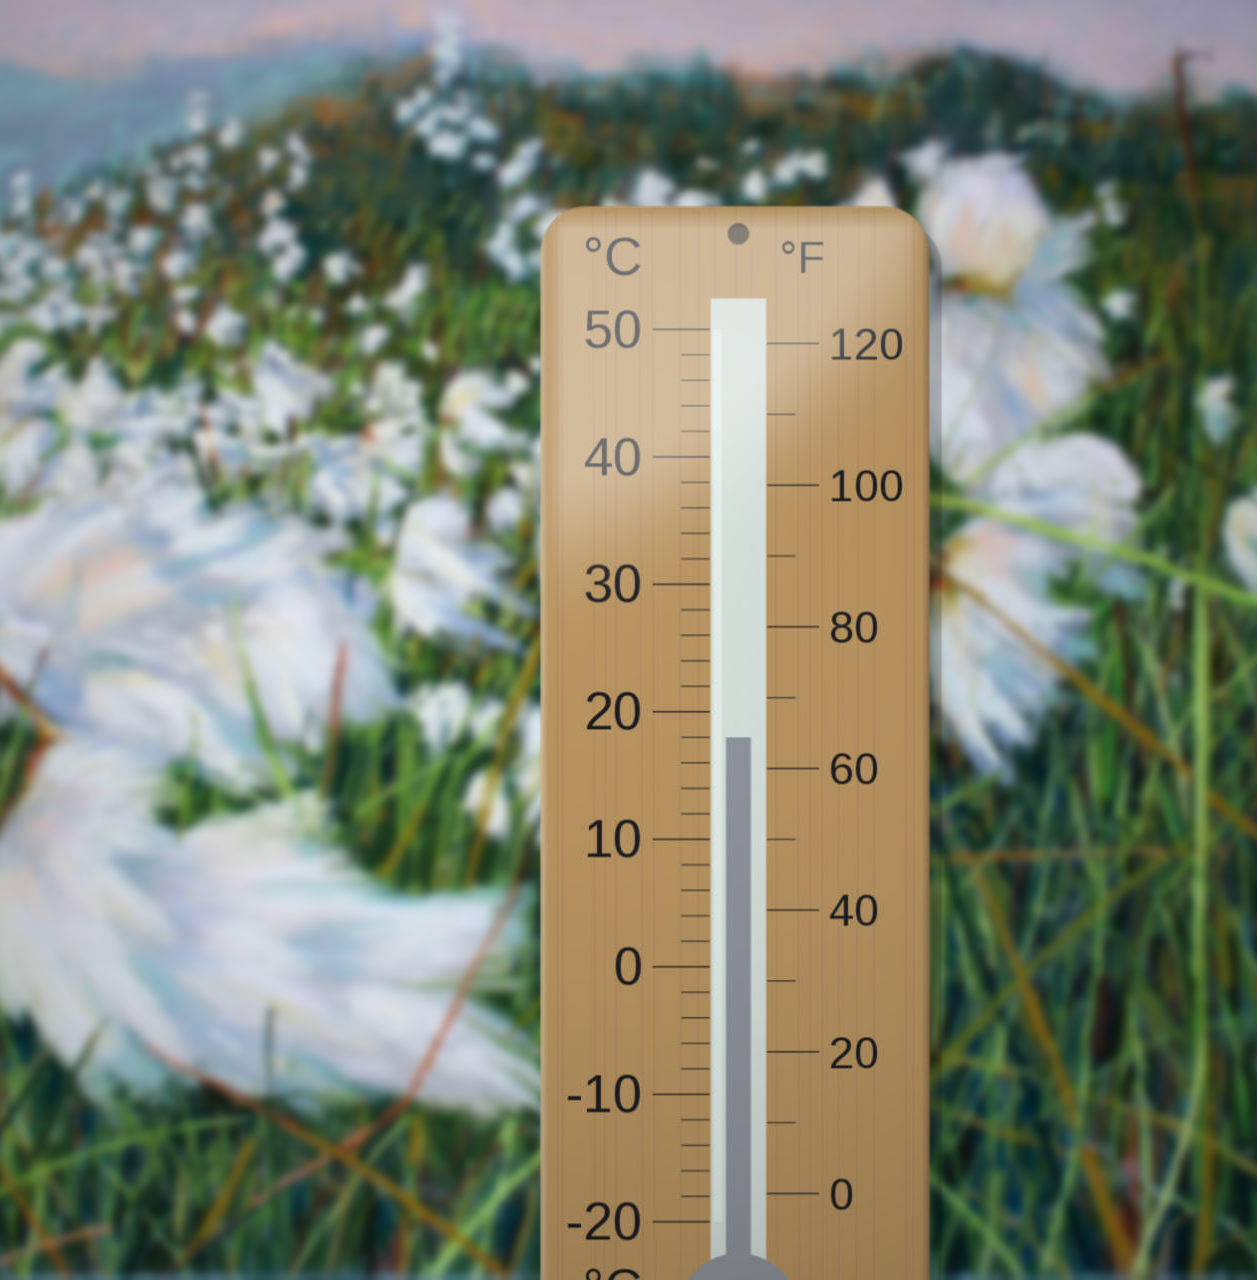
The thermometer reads 18 °C
